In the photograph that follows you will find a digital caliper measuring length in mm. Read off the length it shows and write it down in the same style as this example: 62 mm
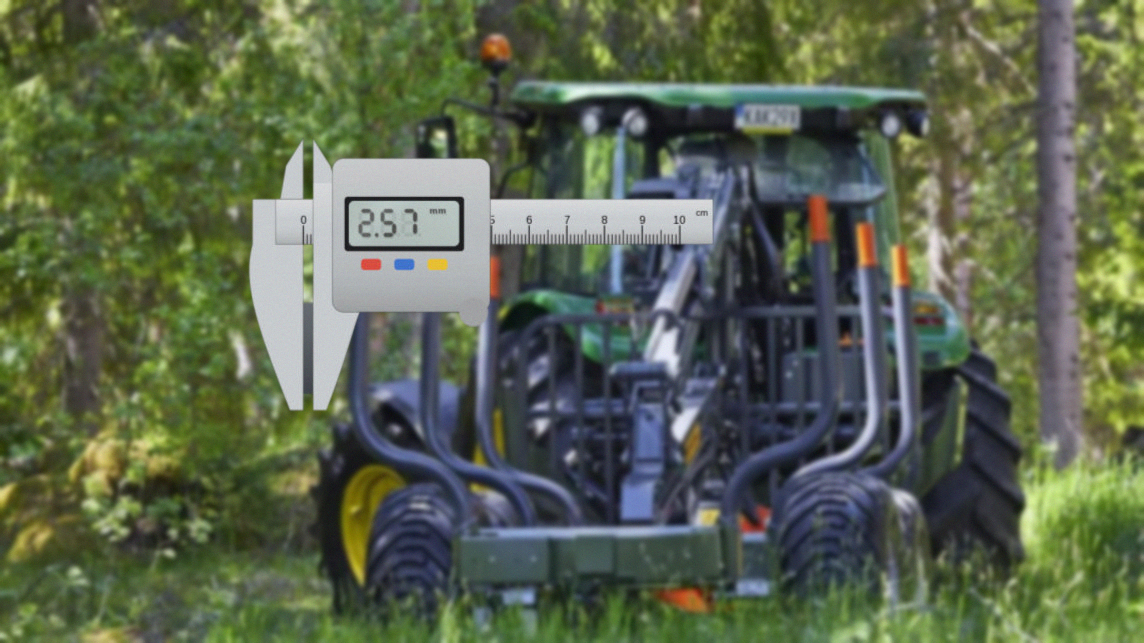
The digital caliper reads 2.57 mm
